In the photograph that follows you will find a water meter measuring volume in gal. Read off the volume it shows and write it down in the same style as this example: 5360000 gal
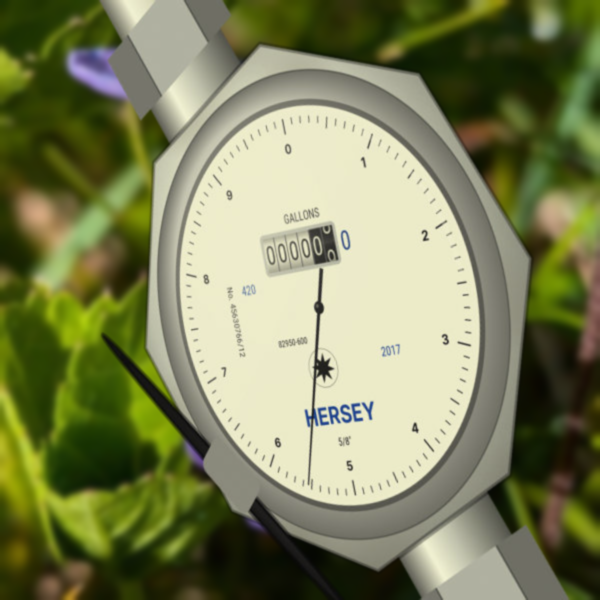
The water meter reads 85.5 gal
